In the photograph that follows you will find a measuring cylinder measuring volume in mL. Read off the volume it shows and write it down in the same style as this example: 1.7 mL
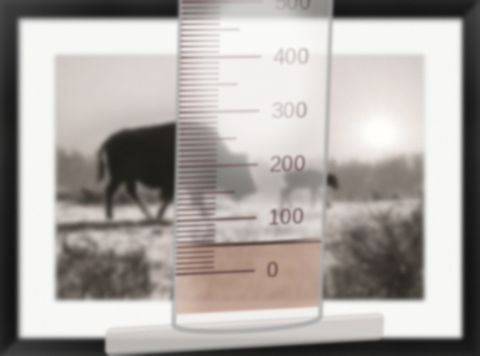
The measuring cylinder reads 50 mL
